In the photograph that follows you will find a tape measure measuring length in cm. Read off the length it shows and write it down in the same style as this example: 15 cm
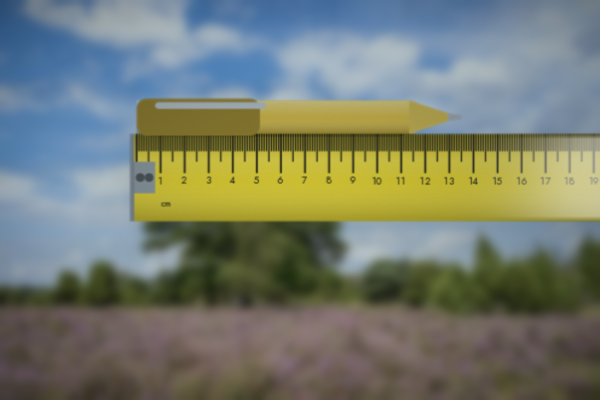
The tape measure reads 13.5 cm
